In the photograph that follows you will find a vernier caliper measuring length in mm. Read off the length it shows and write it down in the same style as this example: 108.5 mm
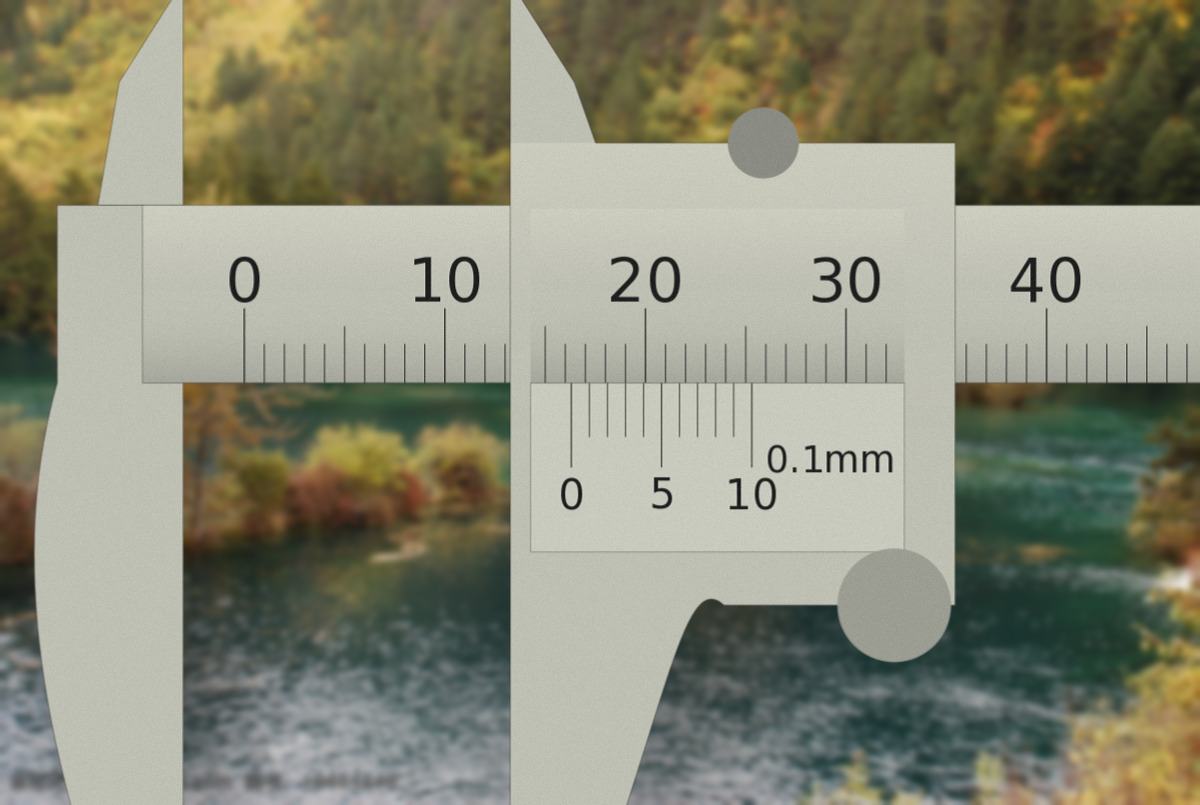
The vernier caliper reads 16.3 mm
